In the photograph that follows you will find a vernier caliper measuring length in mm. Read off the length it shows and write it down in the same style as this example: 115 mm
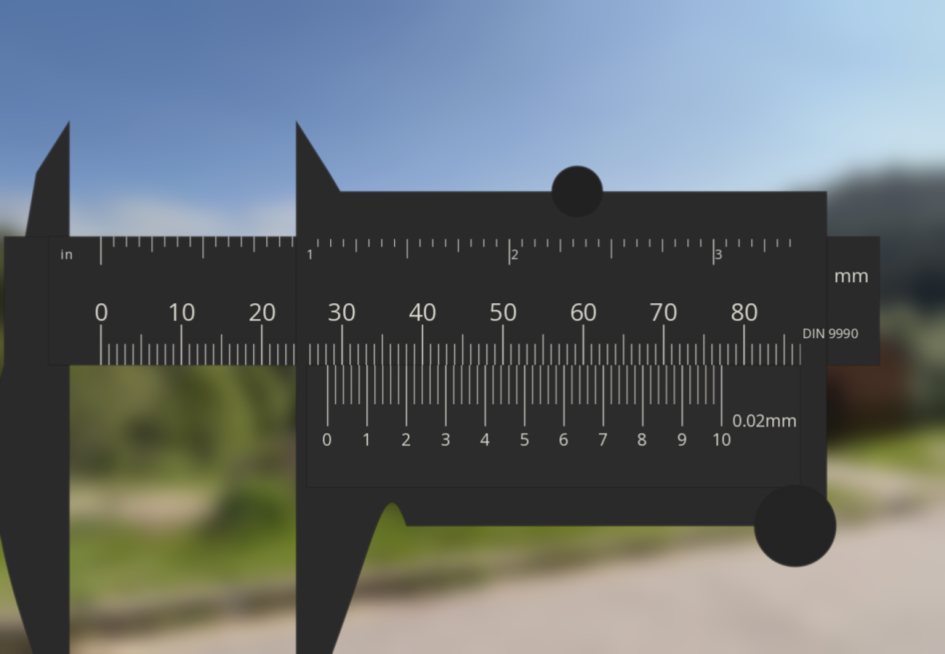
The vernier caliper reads 28.2 mm
